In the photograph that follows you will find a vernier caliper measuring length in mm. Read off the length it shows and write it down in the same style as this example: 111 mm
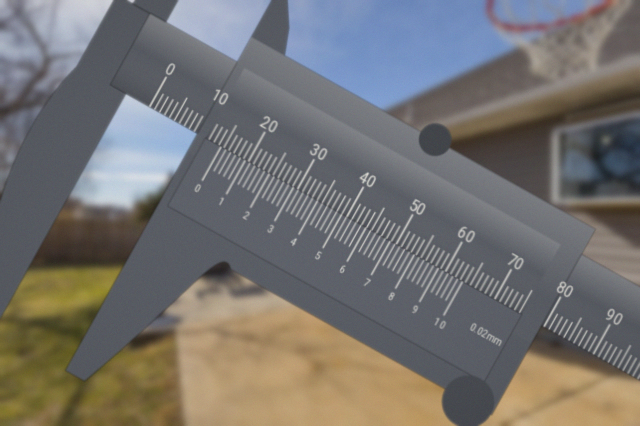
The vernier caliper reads 14.5 mm
